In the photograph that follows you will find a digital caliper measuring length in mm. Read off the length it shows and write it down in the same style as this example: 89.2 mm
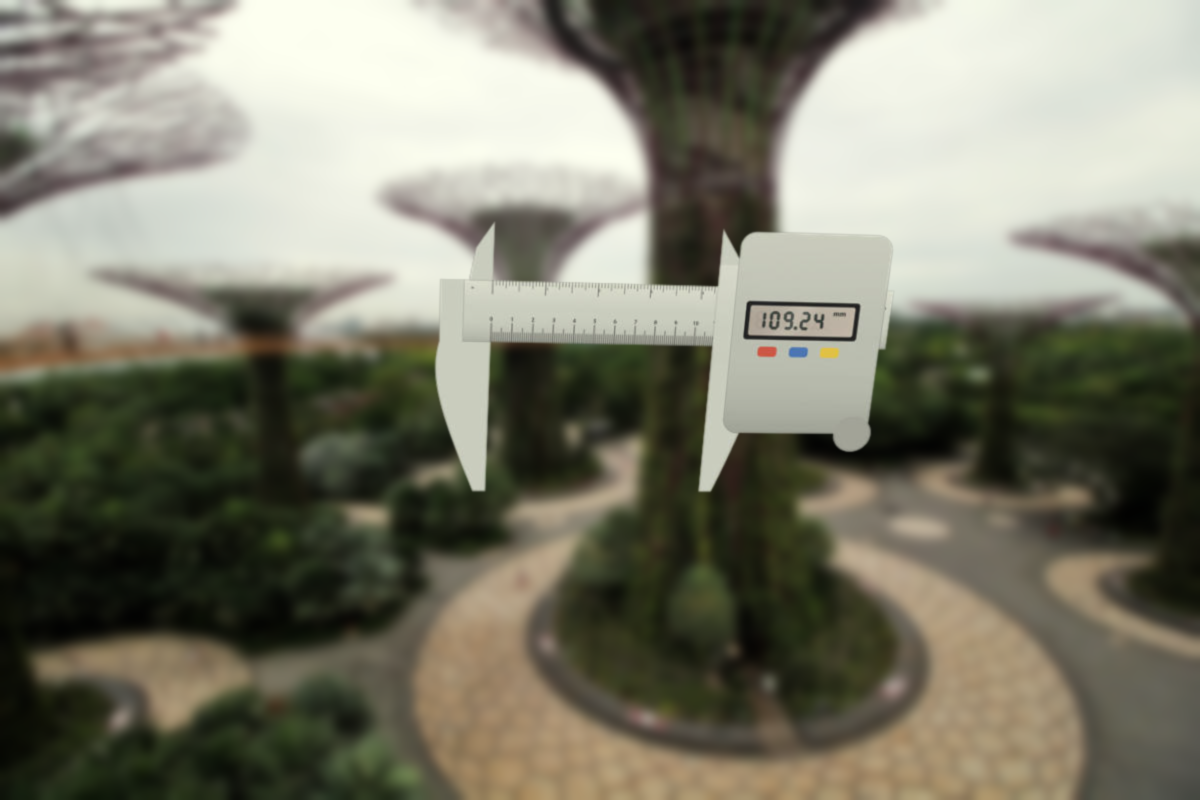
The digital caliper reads 109.24 mm
